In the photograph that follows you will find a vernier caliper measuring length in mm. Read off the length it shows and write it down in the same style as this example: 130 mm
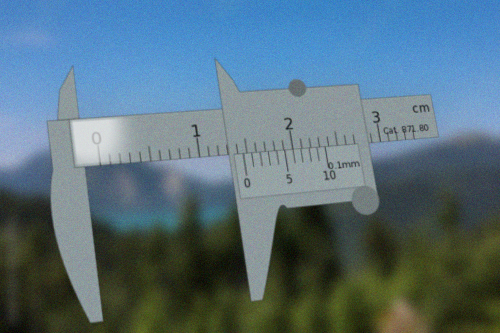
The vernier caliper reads 14.6 mm
